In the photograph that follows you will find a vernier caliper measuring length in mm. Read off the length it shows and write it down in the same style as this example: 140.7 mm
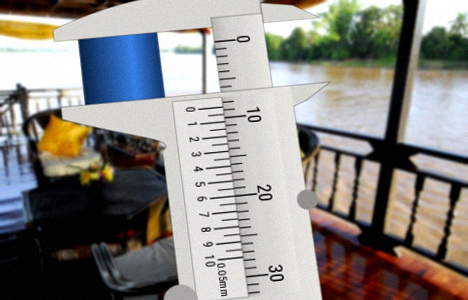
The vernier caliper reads 8.6 mm
